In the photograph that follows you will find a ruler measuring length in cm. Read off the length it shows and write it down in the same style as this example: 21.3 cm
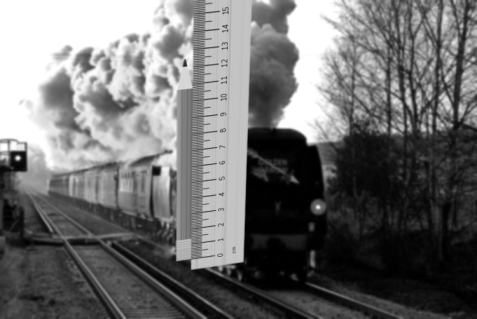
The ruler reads 12.5 cm
